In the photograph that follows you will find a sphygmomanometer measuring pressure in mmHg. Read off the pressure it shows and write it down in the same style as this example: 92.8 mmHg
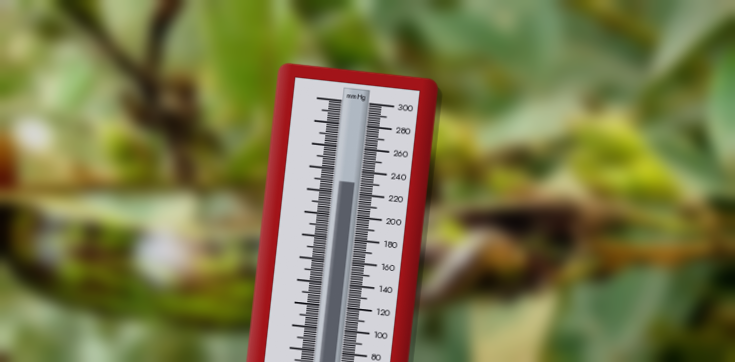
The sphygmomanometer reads 230 mmHg
